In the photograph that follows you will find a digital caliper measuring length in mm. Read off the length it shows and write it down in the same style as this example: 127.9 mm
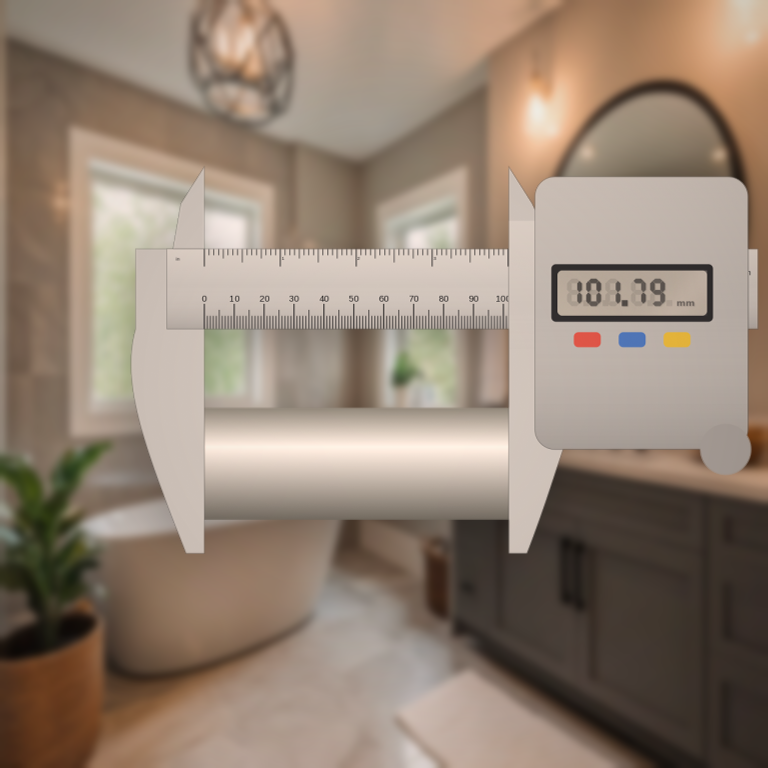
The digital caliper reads 101.79 mm
